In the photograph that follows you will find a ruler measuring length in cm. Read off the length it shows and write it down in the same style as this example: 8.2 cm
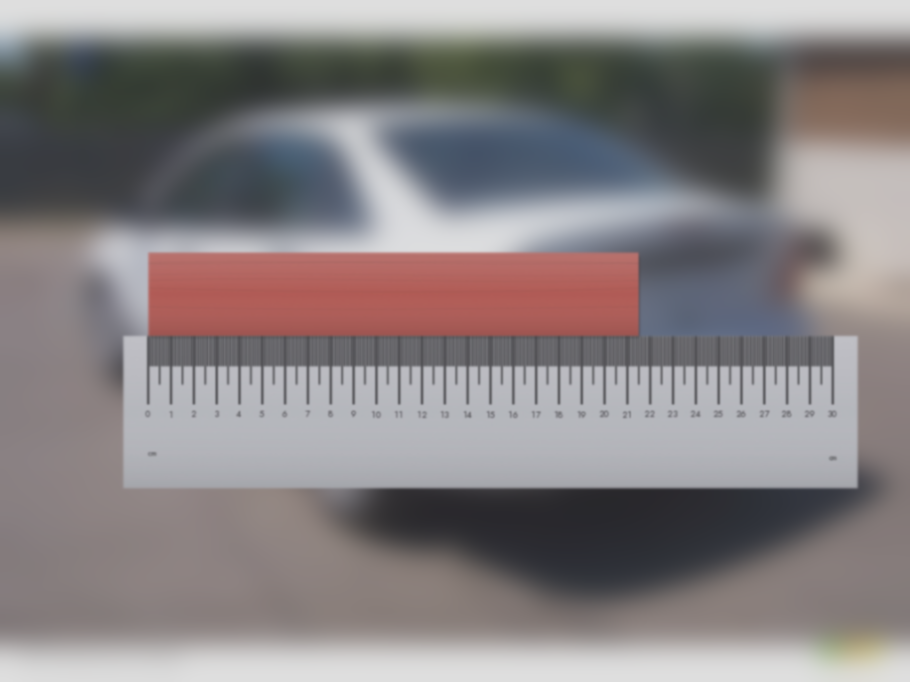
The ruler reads 21.5 cm
